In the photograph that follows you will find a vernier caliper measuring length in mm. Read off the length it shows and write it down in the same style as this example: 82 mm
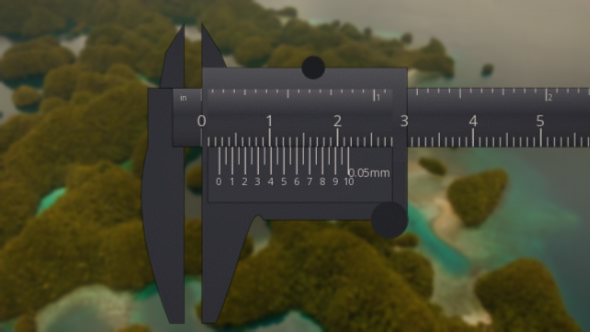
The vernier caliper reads 2.6 mm
